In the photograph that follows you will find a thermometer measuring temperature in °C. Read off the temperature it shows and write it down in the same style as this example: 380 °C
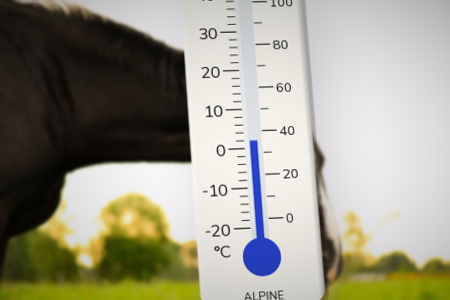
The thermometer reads 2 °C
